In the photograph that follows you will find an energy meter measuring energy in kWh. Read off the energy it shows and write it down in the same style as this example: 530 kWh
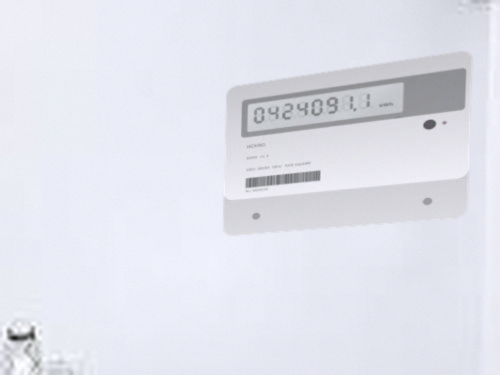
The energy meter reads 424091.1 kWh
